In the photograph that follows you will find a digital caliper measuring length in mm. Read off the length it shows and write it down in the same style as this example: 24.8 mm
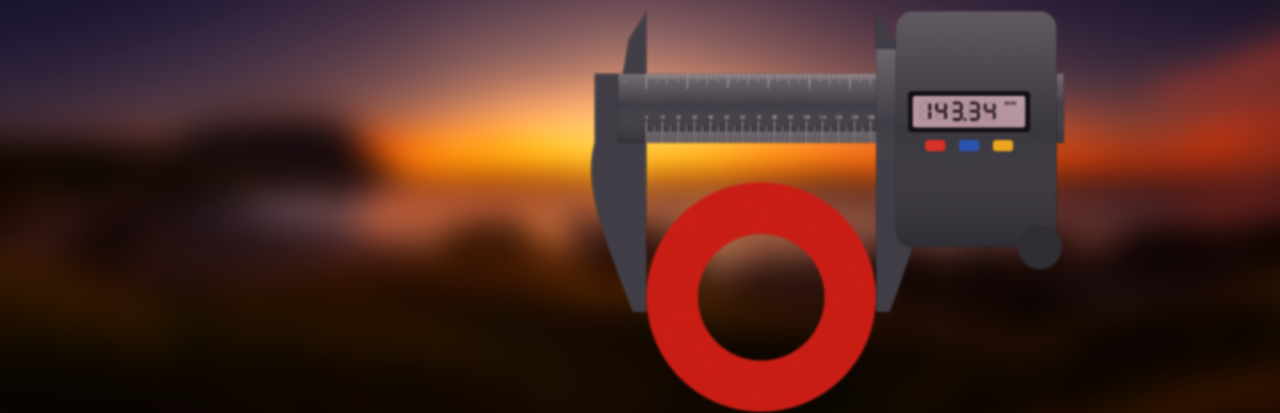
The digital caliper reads 143.34 mm
